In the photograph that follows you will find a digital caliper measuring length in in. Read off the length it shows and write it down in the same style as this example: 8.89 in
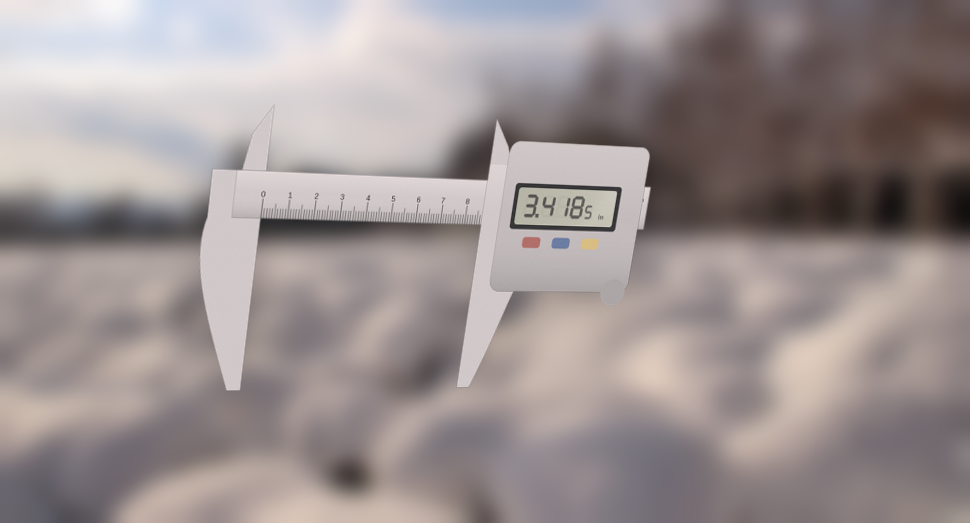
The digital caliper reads 3.4185 in
